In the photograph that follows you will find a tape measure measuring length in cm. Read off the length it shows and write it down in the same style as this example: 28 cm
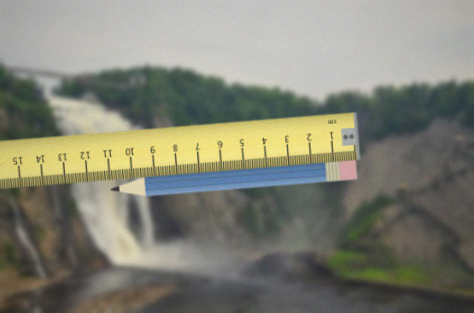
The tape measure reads 11 cm
